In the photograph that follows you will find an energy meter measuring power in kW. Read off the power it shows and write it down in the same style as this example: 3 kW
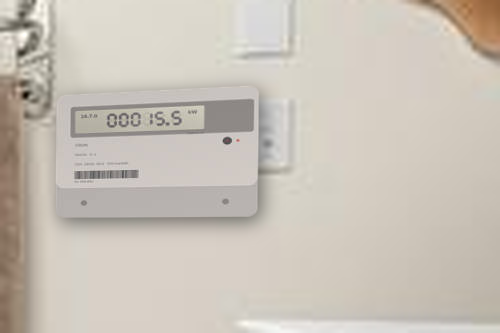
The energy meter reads 15.5 kW
